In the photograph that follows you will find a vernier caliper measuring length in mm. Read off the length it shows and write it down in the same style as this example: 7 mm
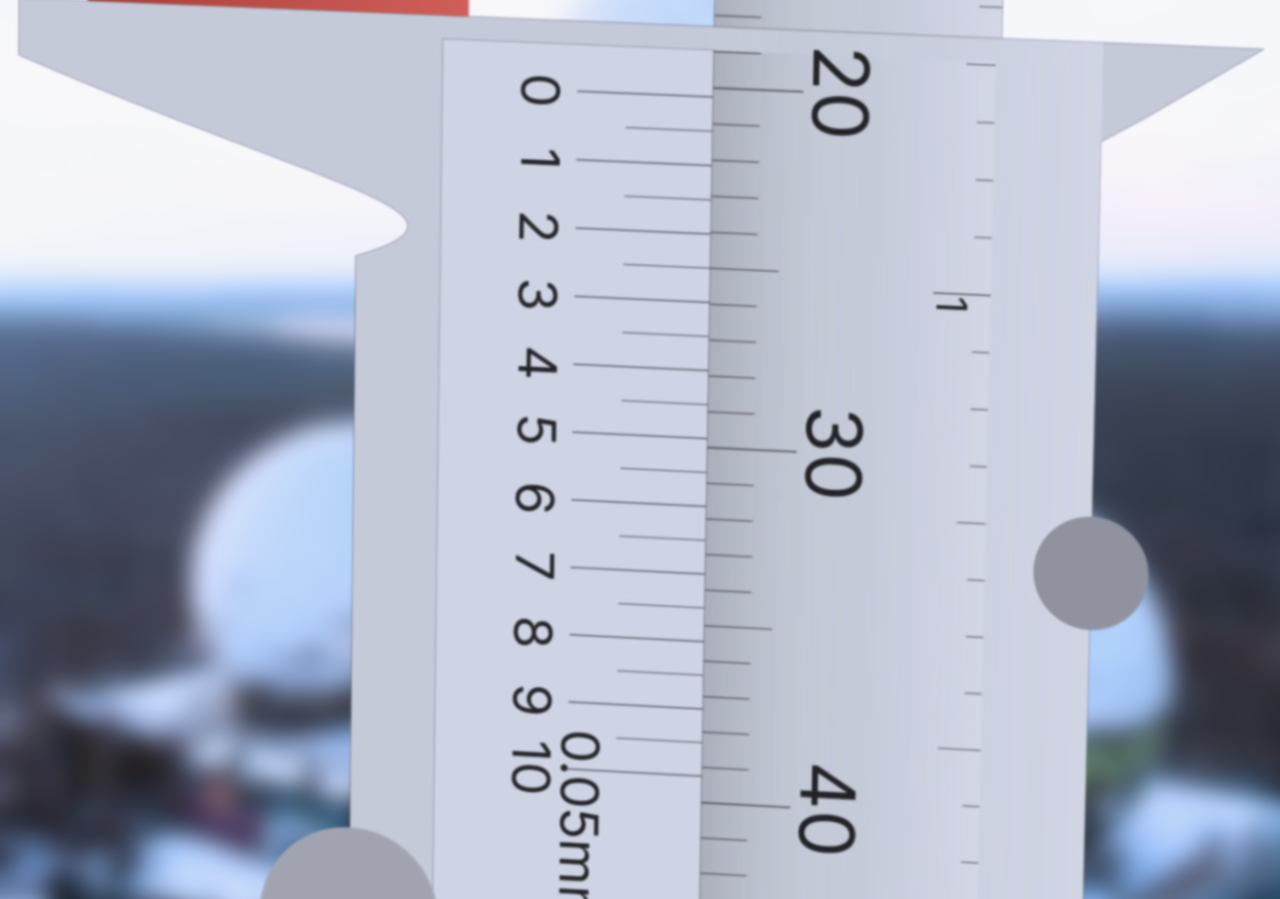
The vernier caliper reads 20.25 mm
